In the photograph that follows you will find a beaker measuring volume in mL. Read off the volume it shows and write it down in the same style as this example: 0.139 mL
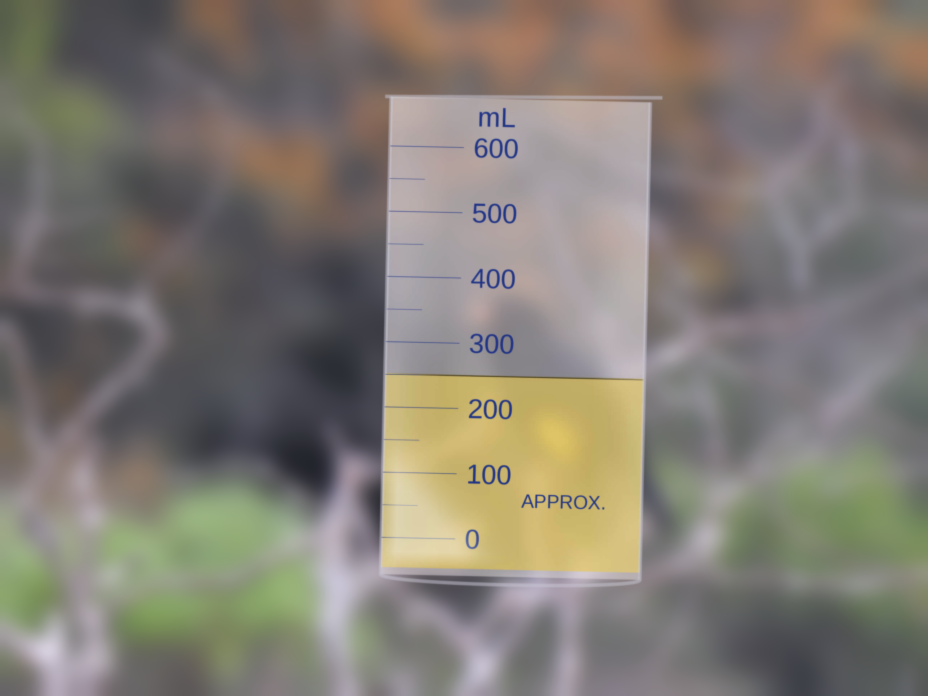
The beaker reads 250 mL
